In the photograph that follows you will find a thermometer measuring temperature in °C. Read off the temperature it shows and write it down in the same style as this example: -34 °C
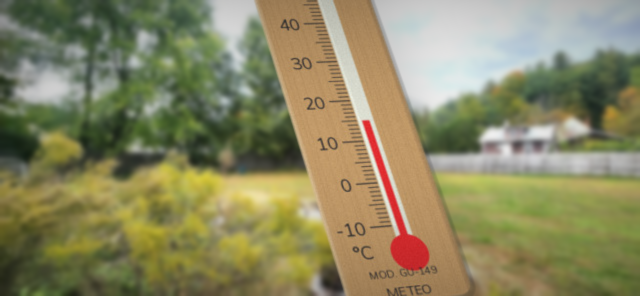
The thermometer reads 15 °C
